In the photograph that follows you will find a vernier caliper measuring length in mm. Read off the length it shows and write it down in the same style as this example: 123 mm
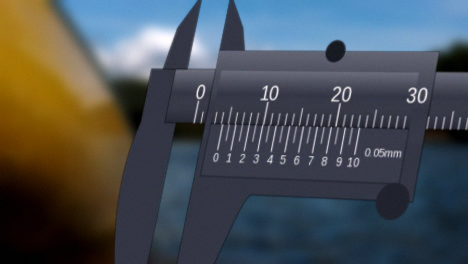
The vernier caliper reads 4.2 mm
